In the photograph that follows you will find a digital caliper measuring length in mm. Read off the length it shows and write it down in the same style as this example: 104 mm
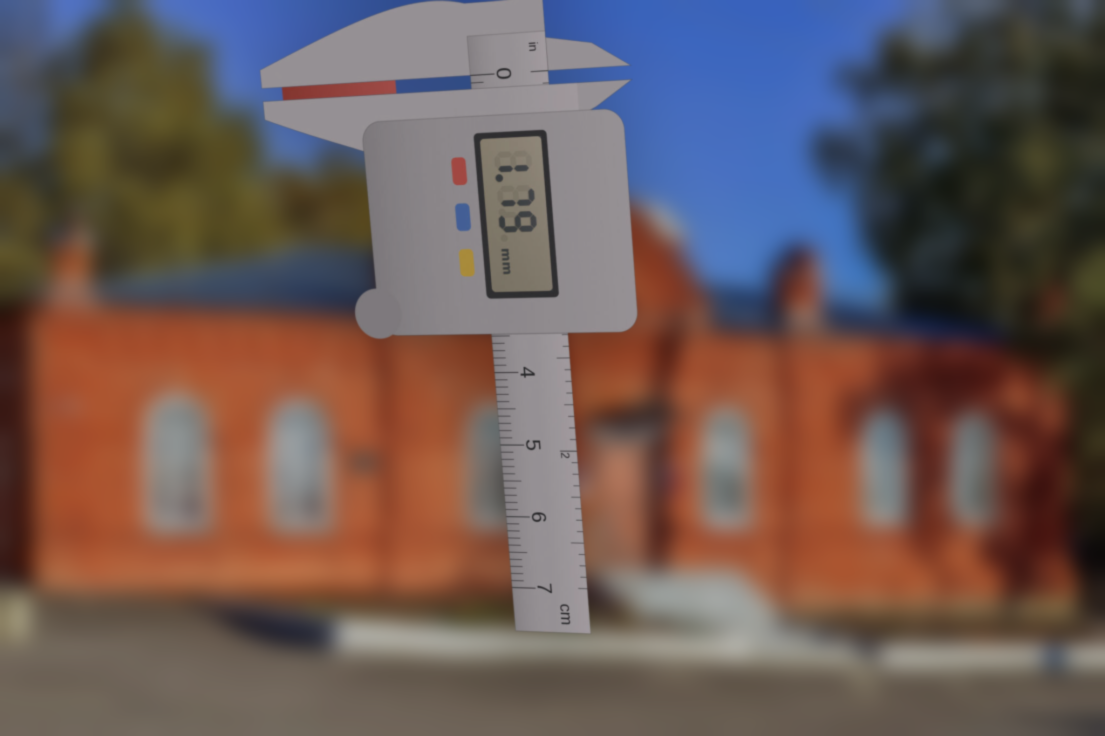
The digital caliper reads 1.79 mm
